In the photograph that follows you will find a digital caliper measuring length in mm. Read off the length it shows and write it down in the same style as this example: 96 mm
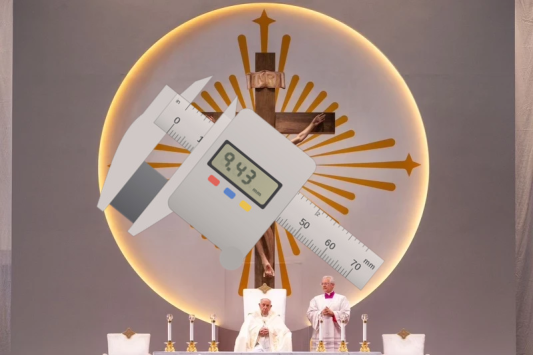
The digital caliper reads 9.43 mm
